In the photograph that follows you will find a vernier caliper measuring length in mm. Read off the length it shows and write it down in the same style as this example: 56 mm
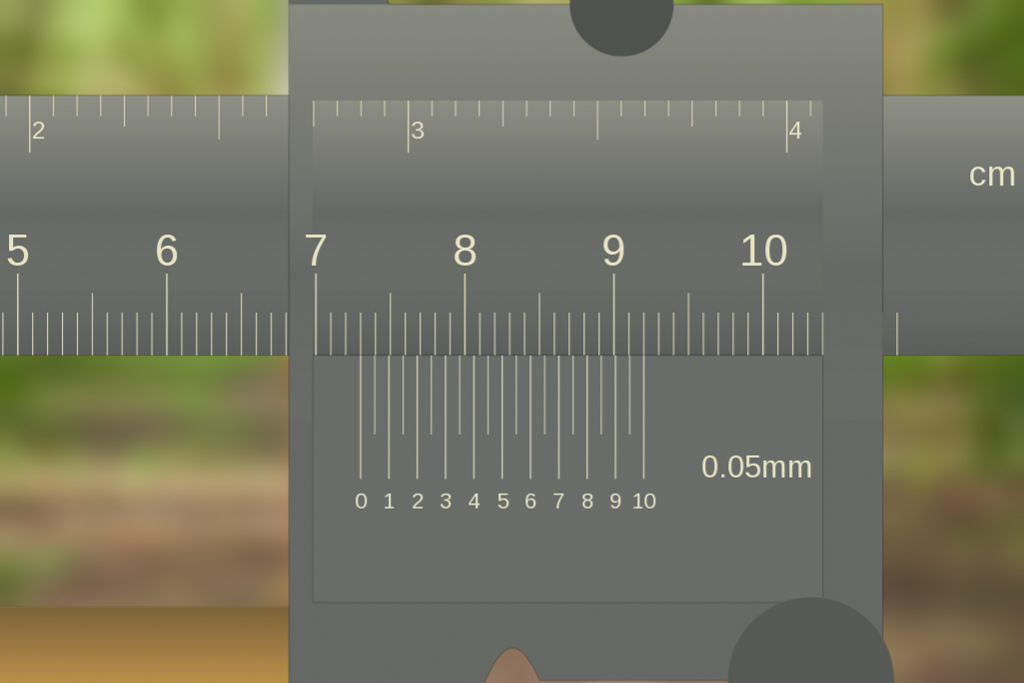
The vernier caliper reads 73.0 mm
